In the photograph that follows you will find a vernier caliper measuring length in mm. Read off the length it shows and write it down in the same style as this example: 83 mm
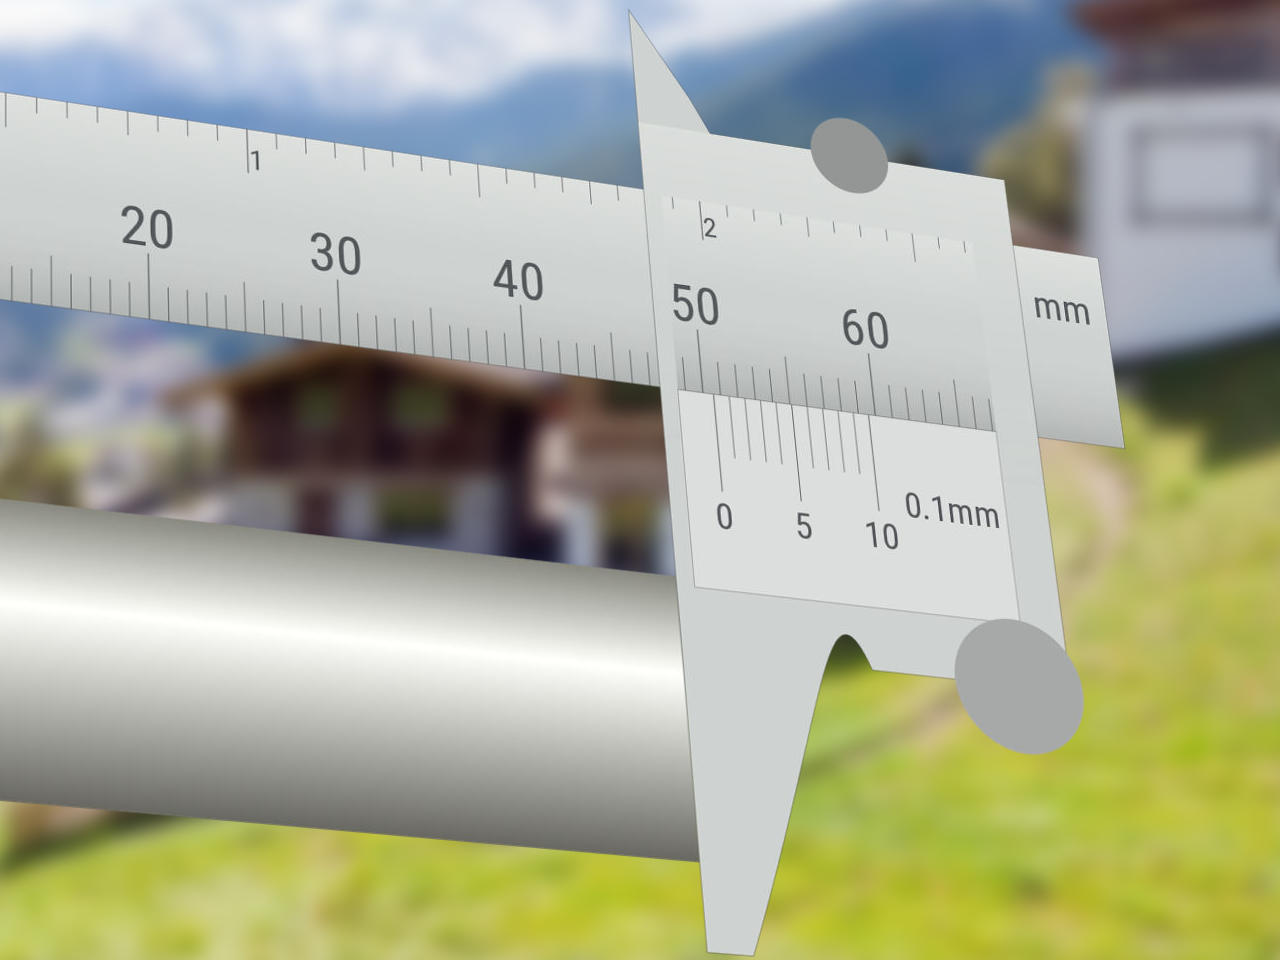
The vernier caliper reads 50.6 mm
